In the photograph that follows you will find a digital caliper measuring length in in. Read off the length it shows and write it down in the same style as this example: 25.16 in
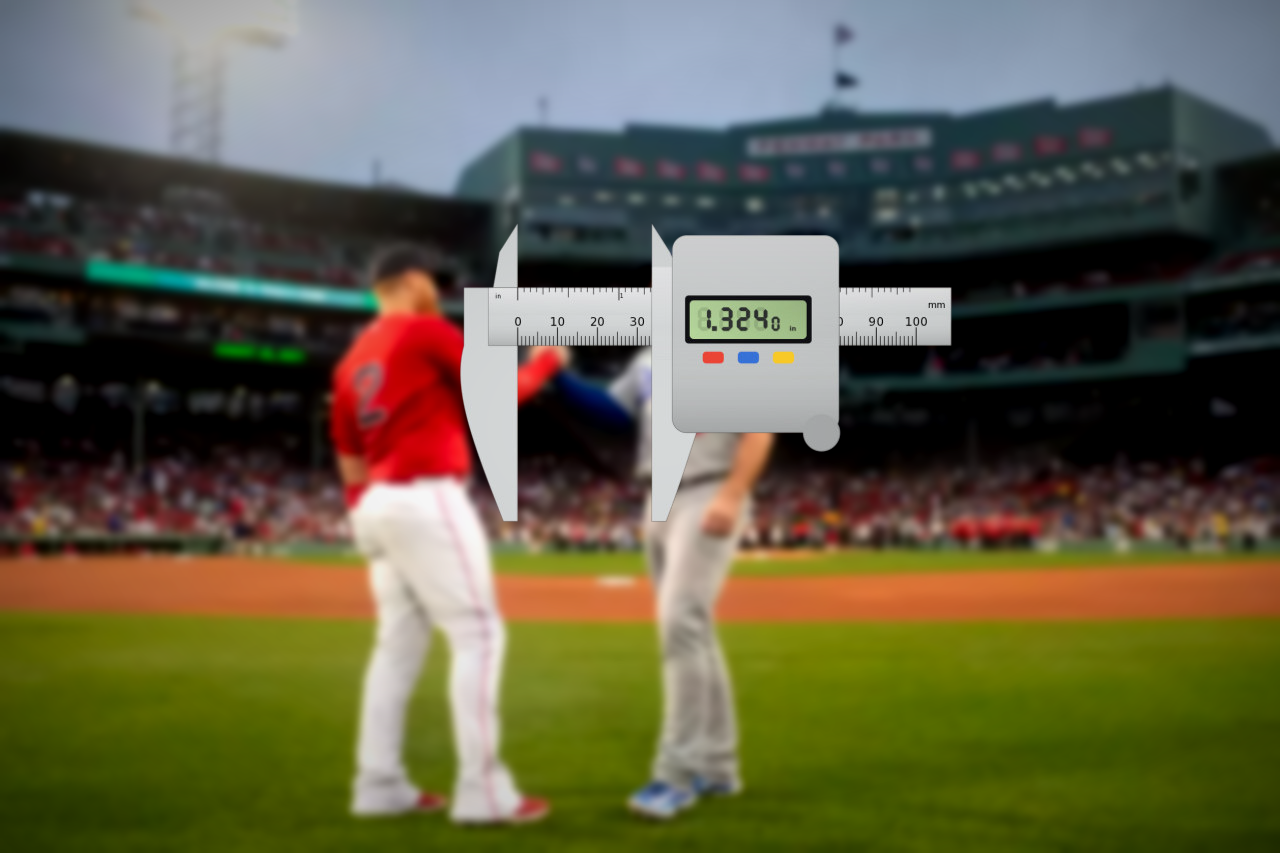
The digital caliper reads 1.3240 in
